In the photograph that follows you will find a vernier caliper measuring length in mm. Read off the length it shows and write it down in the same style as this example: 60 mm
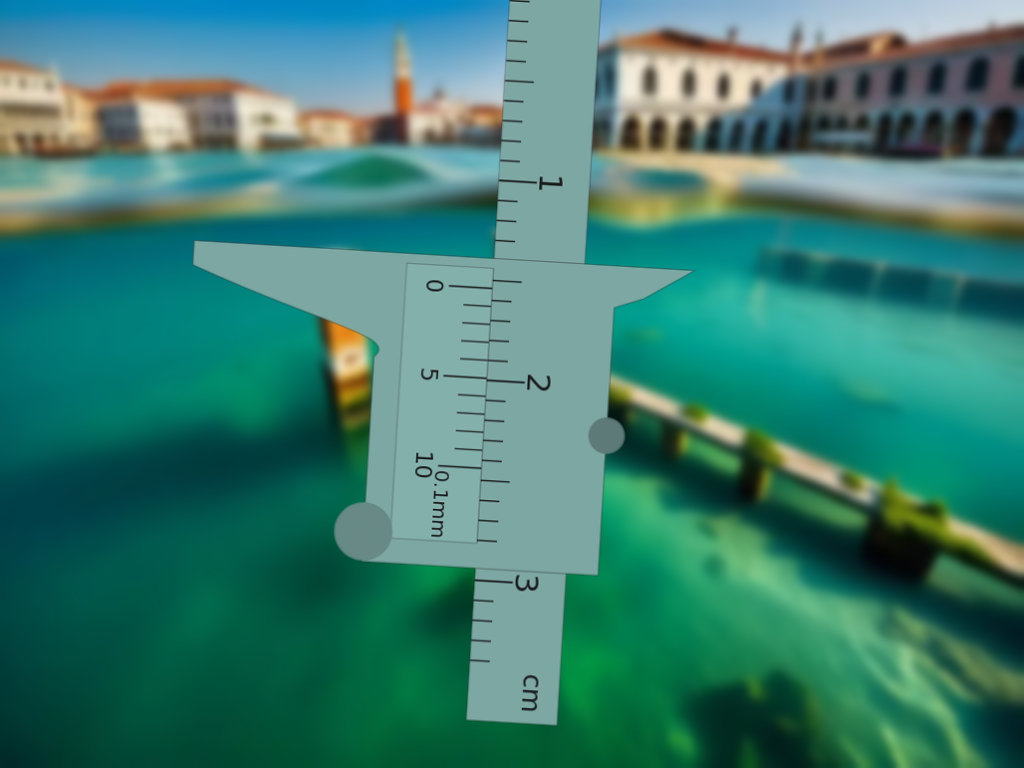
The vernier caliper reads 15.4 mm
